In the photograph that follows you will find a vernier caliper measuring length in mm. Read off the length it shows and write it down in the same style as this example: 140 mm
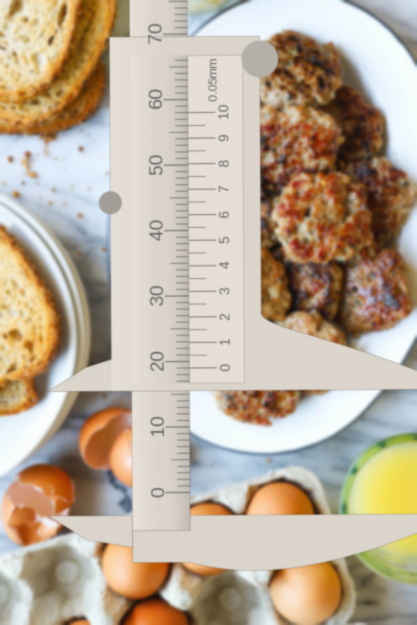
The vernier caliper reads 19.0 mm
